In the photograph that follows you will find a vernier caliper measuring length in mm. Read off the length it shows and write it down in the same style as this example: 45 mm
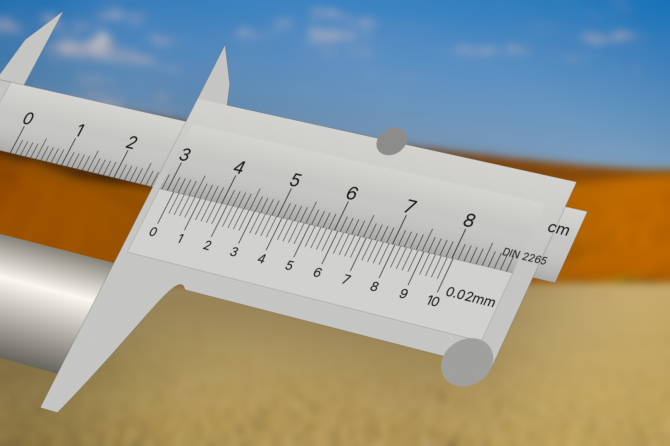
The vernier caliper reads 31.2 mm
